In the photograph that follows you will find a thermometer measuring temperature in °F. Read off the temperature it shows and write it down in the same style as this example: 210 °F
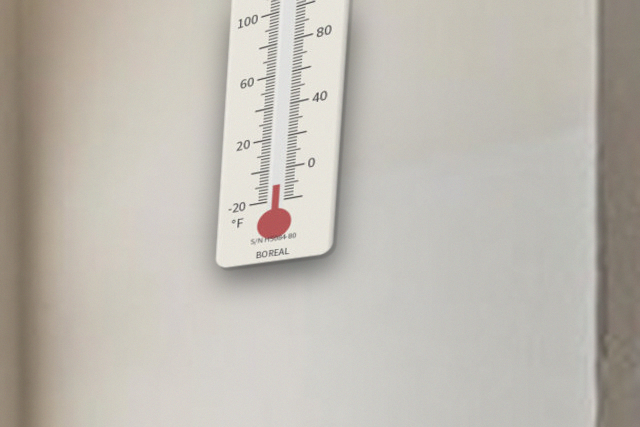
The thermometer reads -10 °F
